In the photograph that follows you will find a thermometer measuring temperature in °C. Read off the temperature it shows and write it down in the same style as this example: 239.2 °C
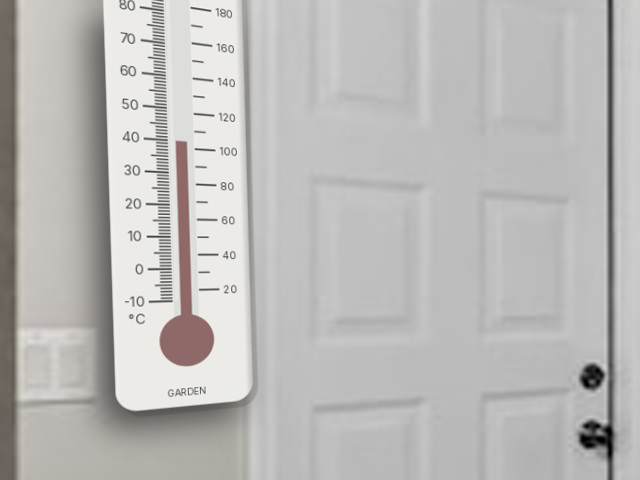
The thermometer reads 40 °C
